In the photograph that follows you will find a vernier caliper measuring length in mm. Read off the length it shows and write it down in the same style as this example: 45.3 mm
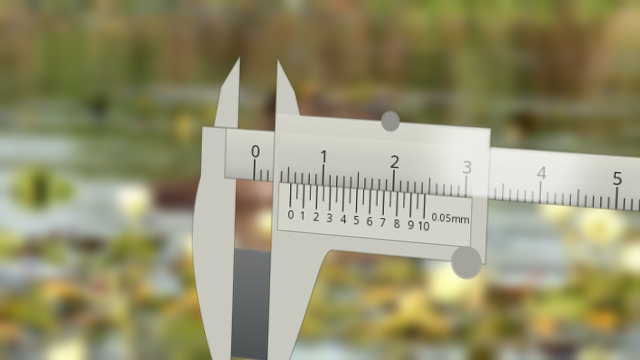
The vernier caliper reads 5.4 mm
